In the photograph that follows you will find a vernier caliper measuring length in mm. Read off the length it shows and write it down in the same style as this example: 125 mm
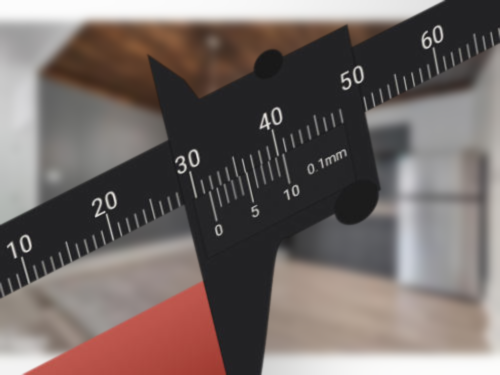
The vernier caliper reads 31.6 mm
